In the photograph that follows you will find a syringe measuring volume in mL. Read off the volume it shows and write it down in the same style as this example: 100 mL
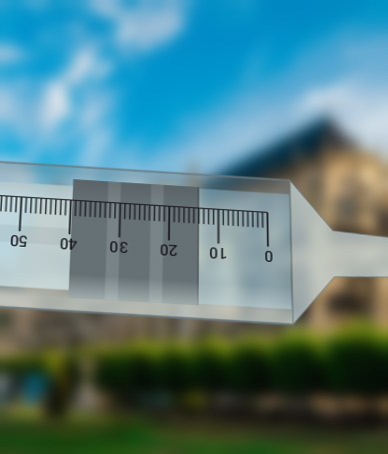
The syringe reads 14 mL
